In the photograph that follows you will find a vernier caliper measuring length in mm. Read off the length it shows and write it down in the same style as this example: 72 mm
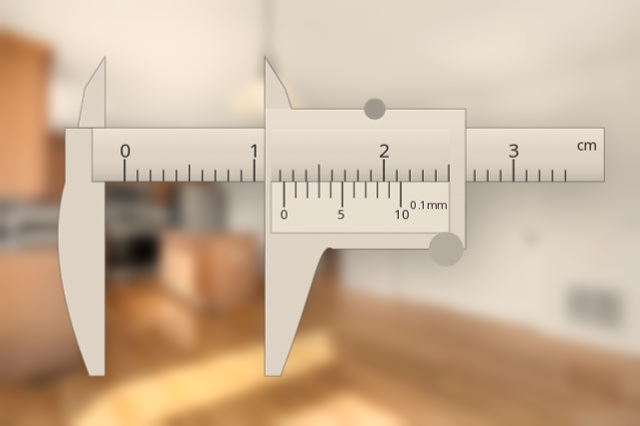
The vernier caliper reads 12.3 mm
